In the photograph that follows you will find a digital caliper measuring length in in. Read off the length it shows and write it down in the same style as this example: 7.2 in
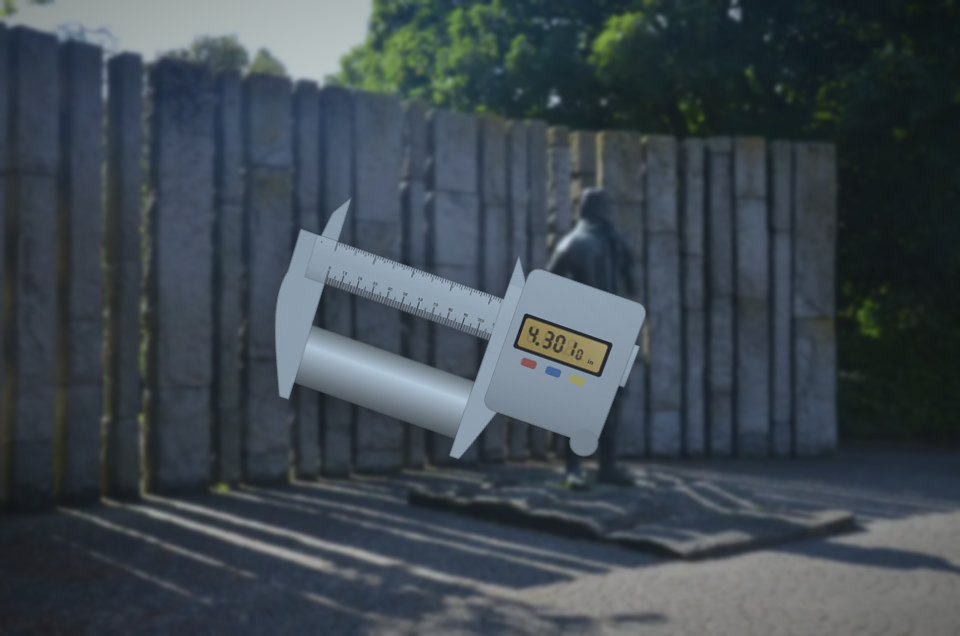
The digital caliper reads 4.3010 in
